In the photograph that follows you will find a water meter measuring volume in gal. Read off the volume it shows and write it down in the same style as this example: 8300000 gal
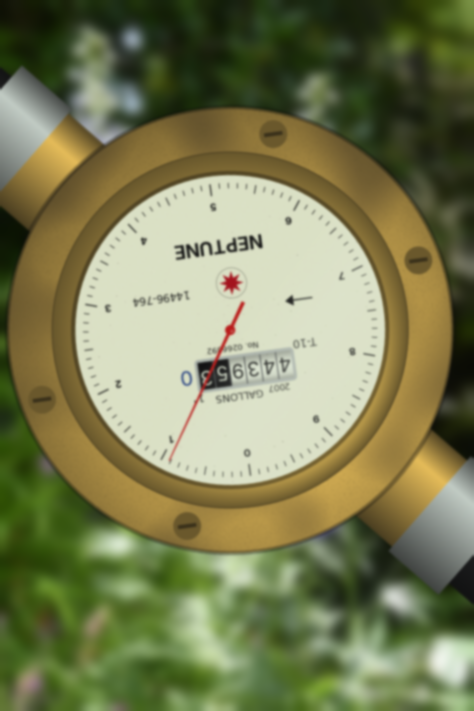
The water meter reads 4439530.9 gal
